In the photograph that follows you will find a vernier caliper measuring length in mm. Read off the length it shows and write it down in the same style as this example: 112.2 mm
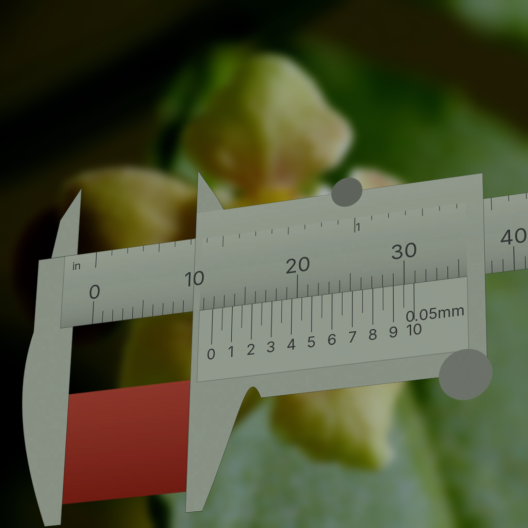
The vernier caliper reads 11.9 mm
